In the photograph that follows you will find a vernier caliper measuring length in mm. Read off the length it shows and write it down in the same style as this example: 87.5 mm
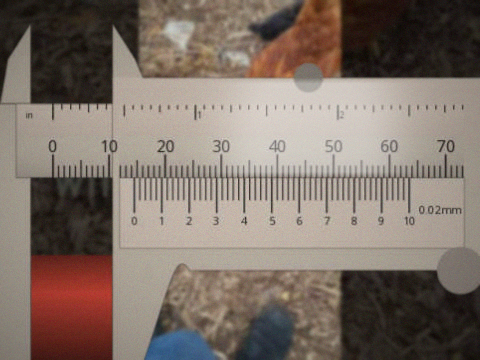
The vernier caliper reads 14.5 mm
